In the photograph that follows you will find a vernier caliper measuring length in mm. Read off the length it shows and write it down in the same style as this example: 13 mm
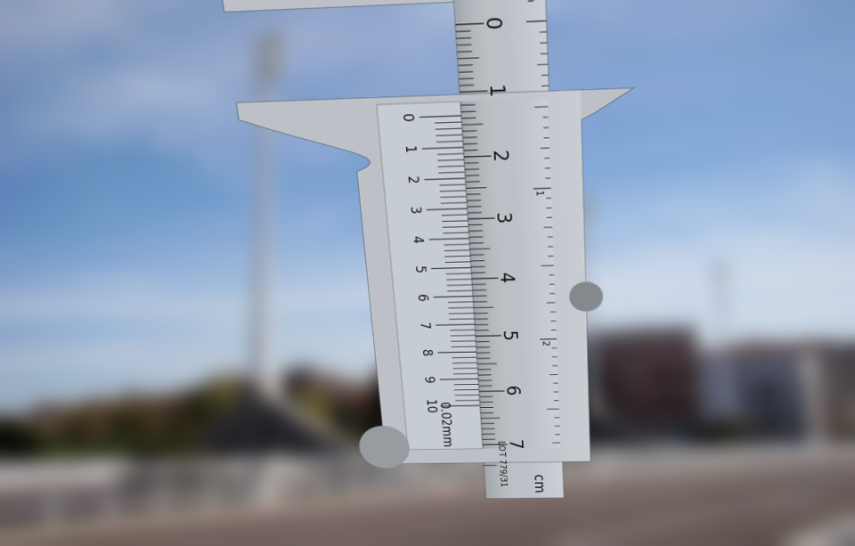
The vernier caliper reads 13.6 mm
